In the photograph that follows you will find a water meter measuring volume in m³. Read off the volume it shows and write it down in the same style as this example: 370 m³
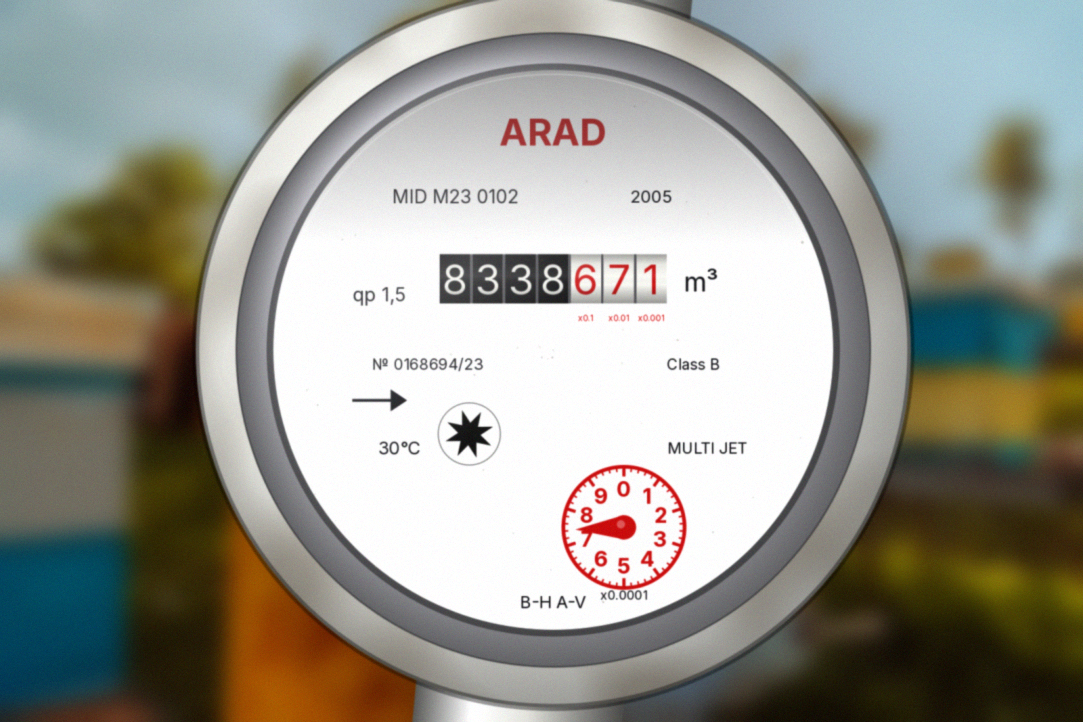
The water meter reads 8338.6717 m³
